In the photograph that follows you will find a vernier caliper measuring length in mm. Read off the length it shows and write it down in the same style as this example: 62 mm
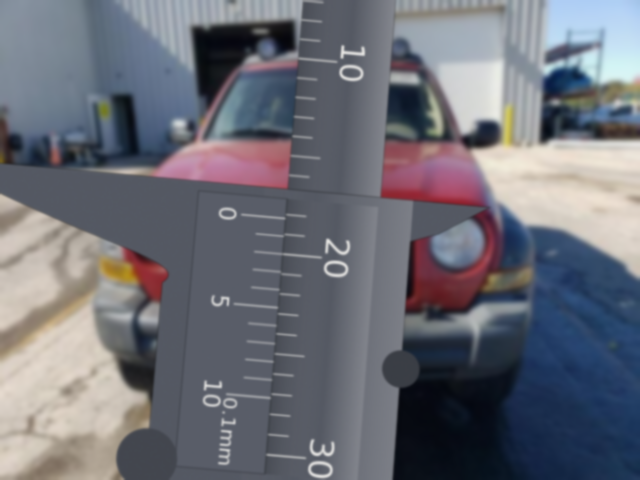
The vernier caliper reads 18.2 mm
